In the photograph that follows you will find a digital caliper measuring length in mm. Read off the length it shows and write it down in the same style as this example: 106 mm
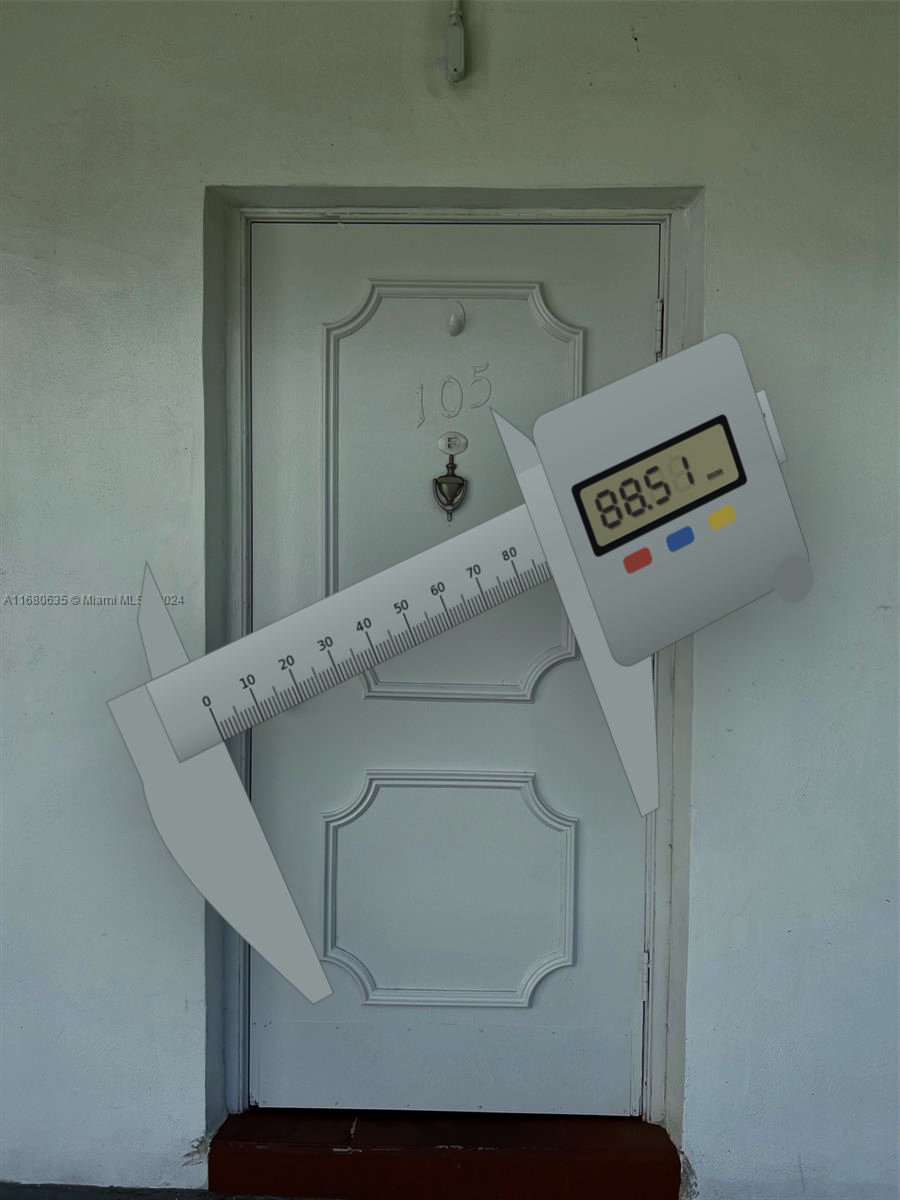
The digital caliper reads 88.51 mm
